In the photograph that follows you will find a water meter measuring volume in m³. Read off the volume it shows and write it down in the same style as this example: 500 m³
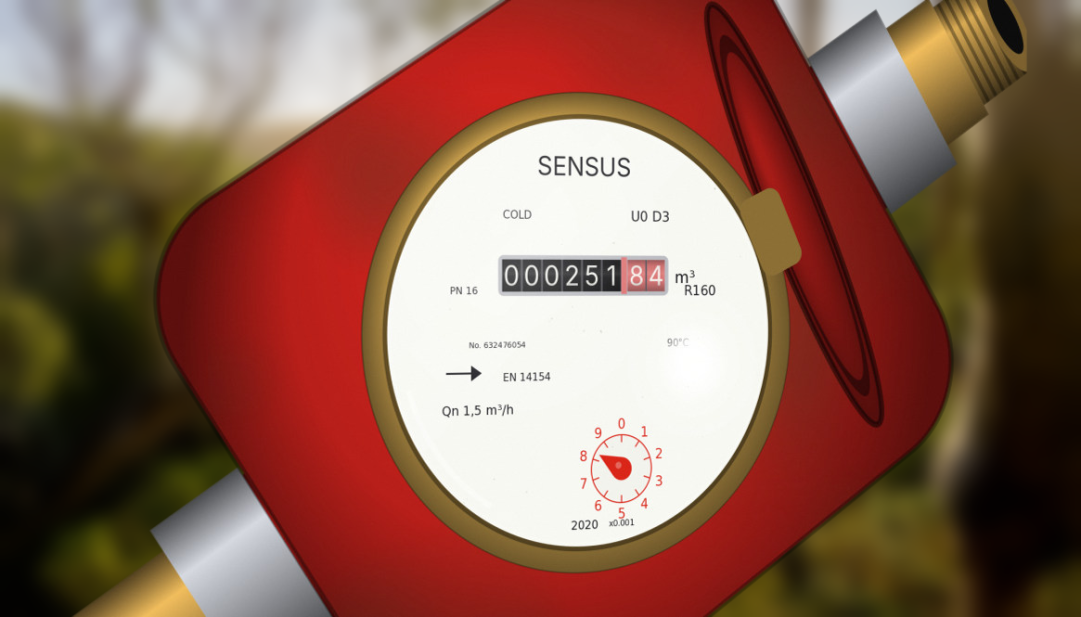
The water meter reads 251.848 m³
